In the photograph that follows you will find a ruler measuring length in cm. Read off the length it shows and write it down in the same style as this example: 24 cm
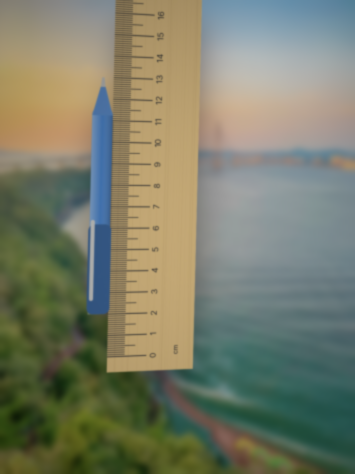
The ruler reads 11 cm
